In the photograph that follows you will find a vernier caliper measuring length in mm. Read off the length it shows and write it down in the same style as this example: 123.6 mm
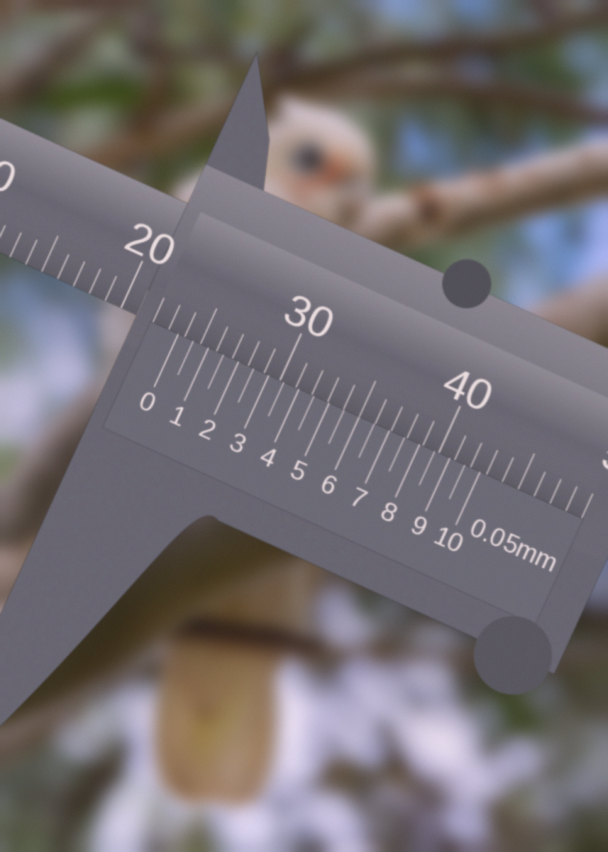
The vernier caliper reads 23.6 mm
